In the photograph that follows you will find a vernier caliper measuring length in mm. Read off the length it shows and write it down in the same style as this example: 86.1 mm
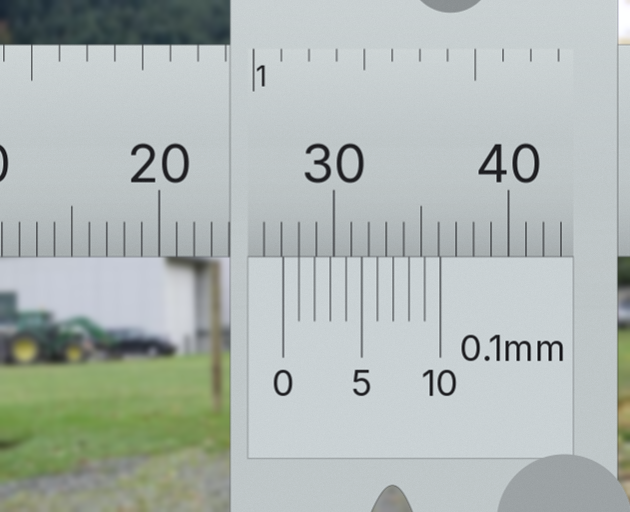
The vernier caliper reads 27.1 mm
